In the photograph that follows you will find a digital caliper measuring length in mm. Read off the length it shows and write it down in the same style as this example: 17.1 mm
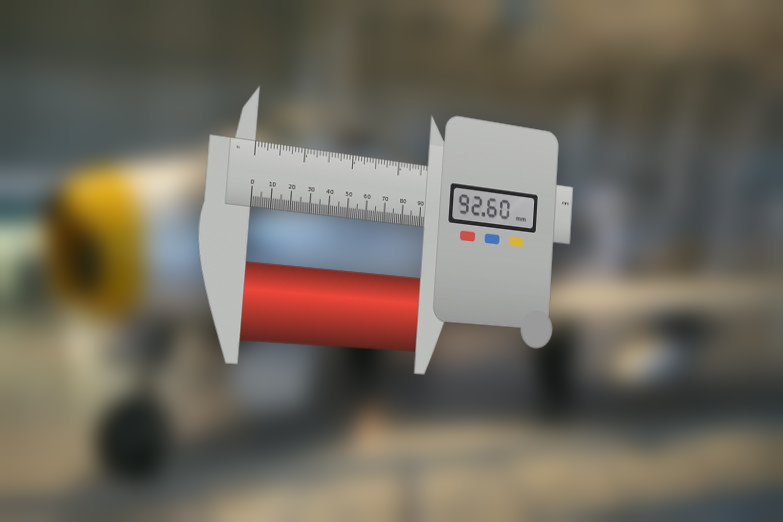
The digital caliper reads 92.60 mm
